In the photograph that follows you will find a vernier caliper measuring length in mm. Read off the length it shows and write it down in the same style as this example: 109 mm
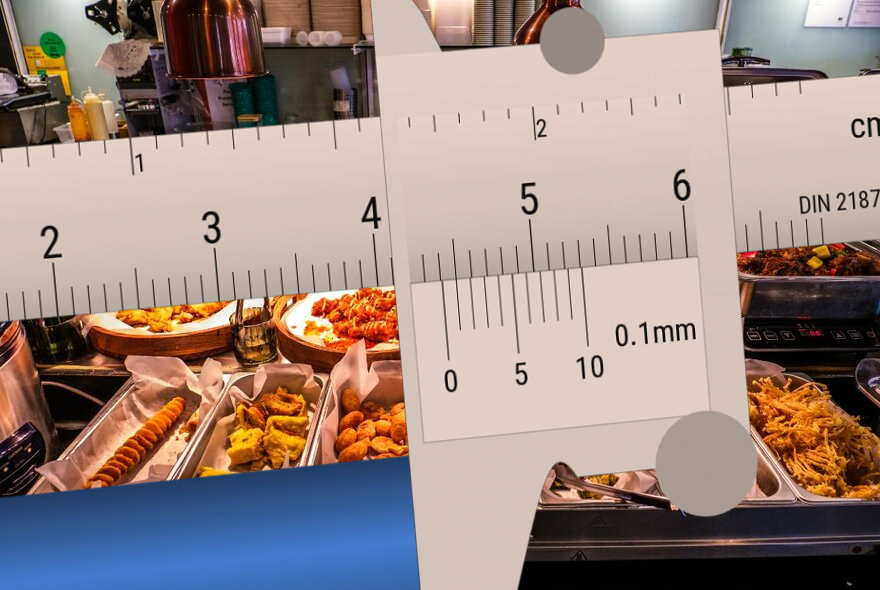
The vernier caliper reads 44.1 mm
